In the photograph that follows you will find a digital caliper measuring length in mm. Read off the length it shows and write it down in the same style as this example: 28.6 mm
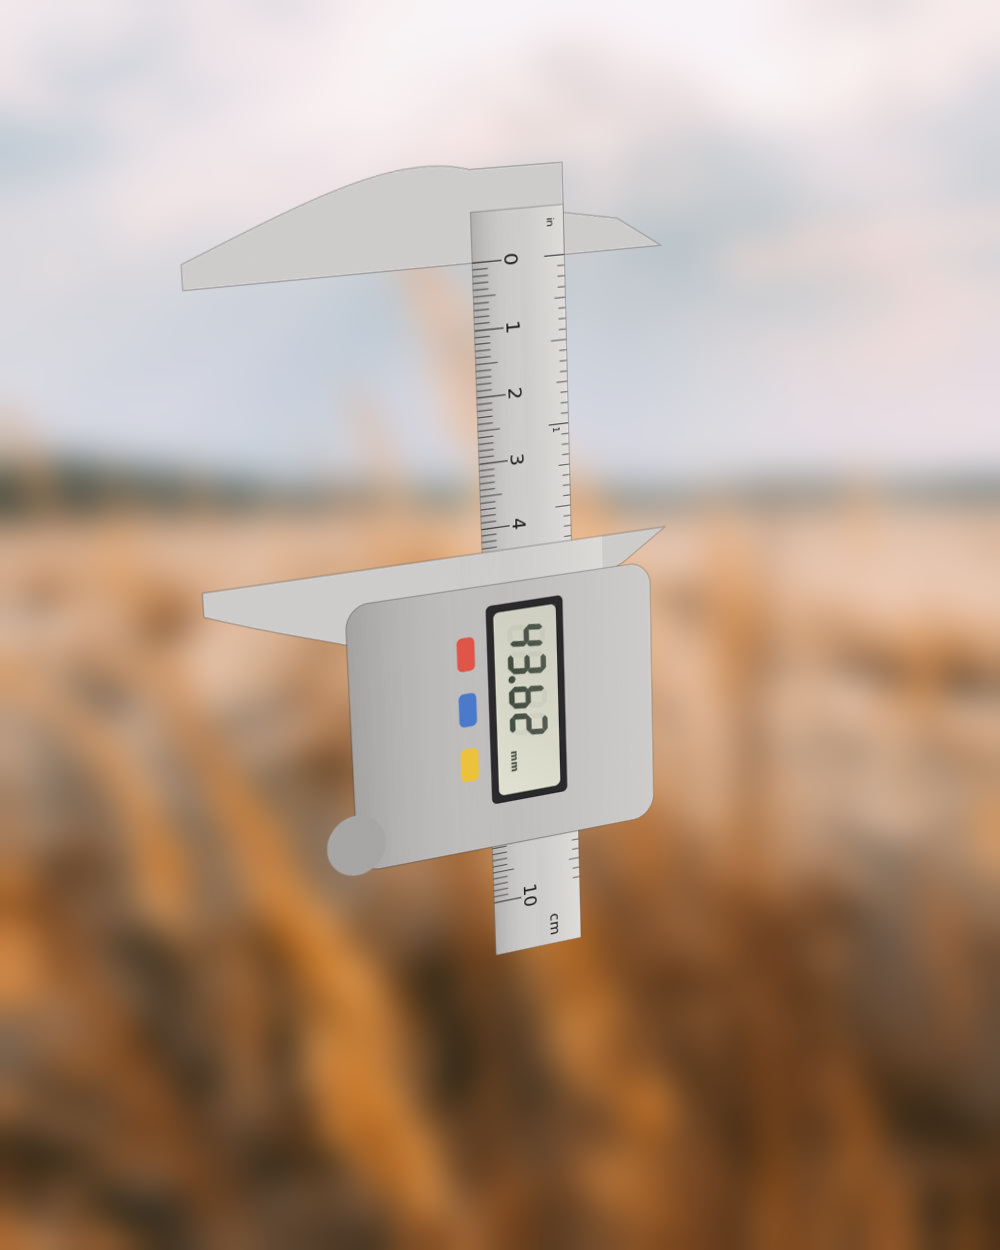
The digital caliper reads 43.62 mm
